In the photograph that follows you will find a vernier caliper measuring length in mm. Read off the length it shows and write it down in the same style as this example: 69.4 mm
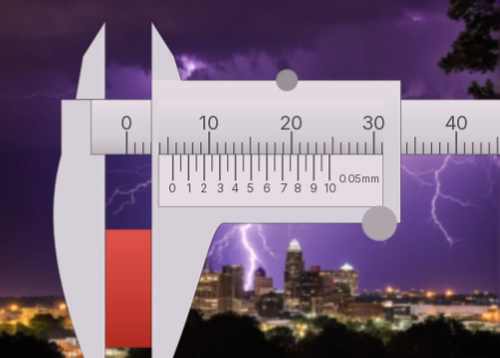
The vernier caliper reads 5.6 mm
